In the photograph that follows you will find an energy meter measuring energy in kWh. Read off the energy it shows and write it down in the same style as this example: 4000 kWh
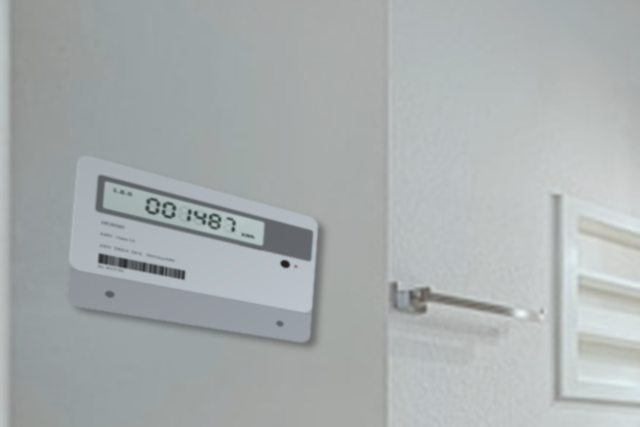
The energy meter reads 1487 kWh
